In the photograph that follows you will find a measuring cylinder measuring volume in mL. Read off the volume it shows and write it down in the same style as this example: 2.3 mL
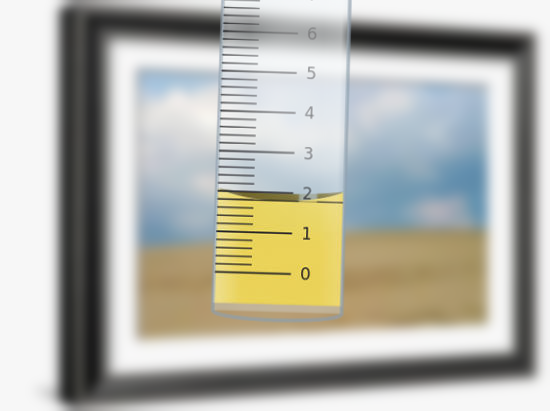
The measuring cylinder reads 1.8 mL
